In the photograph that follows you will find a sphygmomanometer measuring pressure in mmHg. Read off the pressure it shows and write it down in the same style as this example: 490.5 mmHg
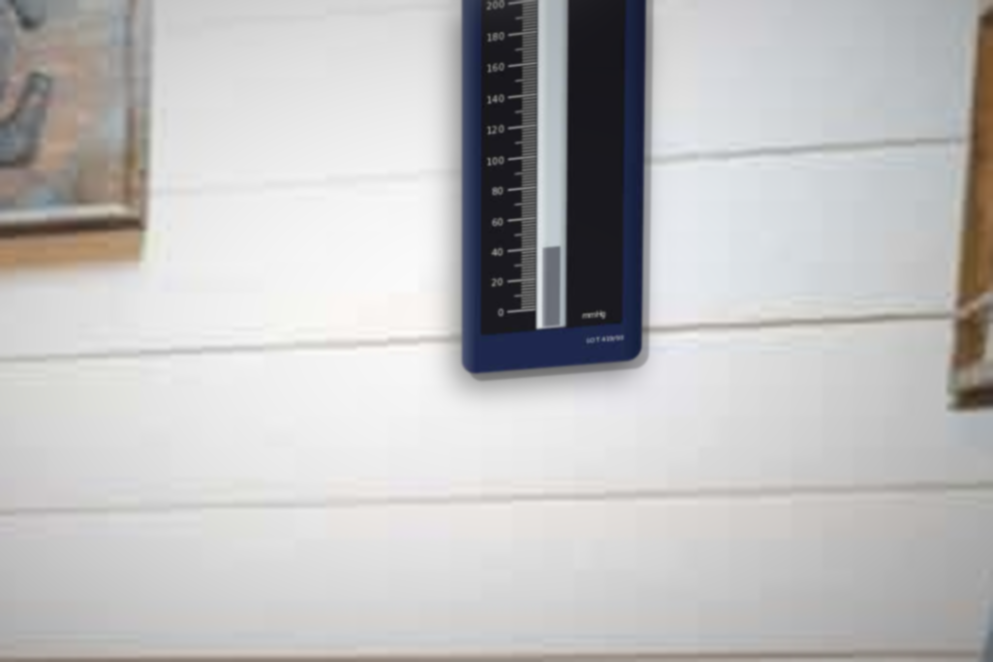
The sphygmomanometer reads 40 mmHg
